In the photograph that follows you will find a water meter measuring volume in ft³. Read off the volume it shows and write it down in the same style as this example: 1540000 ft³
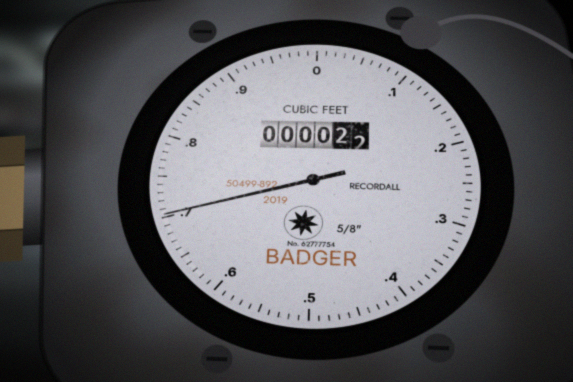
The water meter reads 21.70 ft³
